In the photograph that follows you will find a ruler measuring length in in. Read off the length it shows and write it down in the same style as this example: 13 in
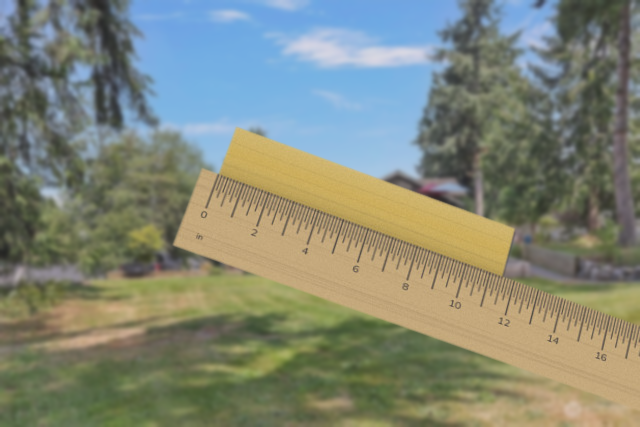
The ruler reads 11.5 in
